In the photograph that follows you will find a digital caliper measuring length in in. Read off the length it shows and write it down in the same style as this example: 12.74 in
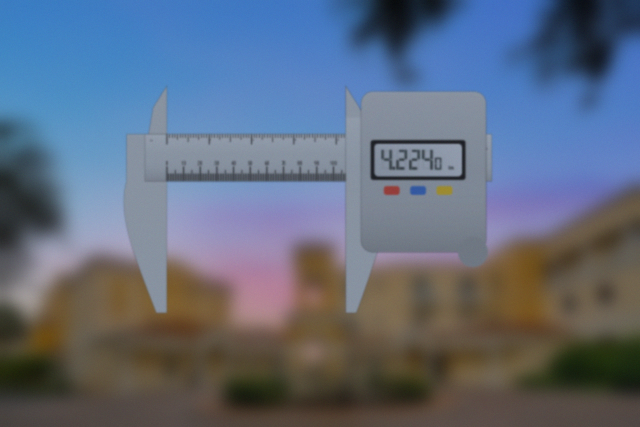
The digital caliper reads 4.2240 in
